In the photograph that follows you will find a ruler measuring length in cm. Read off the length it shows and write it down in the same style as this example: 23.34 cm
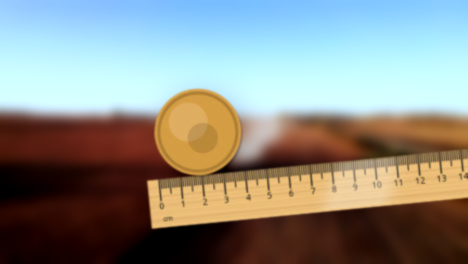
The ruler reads 4 cm
